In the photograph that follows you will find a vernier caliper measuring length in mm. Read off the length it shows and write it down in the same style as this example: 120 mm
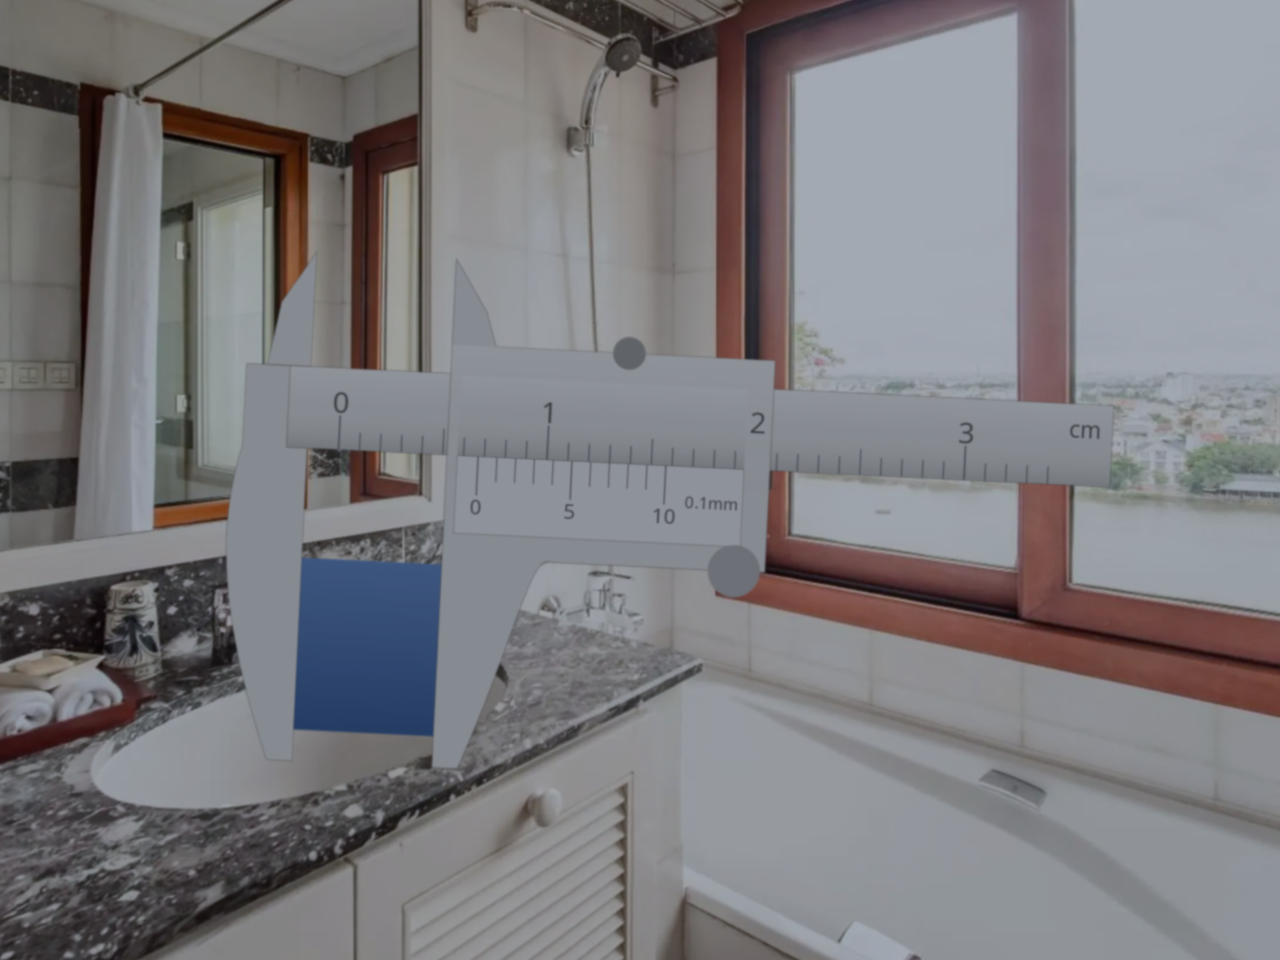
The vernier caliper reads 6.7 mm
